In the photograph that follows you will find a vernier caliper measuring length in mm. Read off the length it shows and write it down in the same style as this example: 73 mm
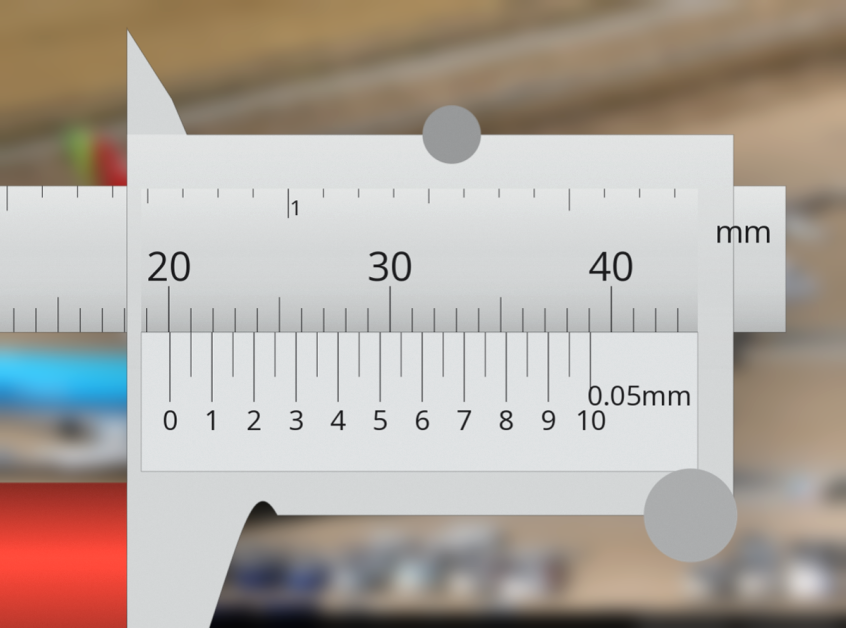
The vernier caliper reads 20.05 mm
